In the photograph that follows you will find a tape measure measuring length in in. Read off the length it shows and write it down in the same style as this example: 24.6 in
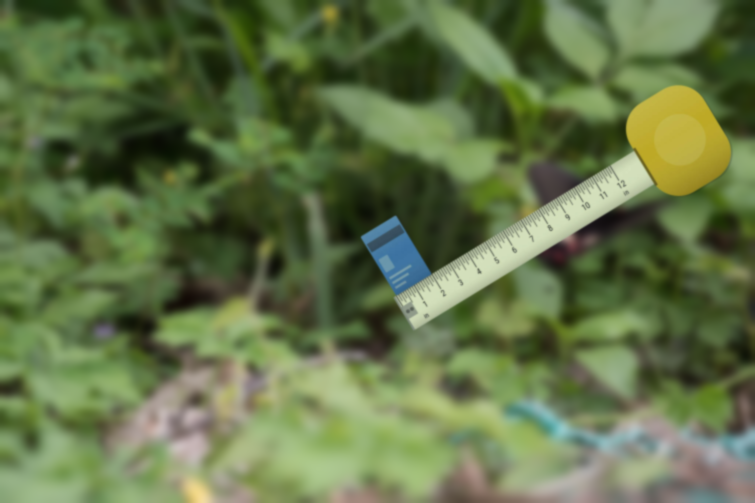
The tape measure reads 2 in
